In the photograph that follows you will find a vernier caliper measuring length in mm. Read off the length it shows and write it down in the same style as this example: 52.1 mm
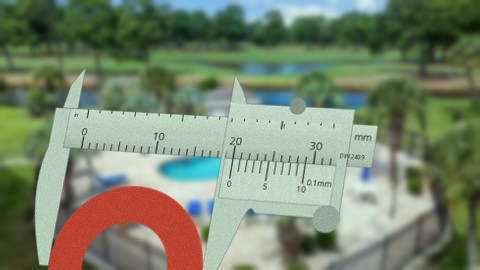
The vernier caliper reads 20.0 mm
